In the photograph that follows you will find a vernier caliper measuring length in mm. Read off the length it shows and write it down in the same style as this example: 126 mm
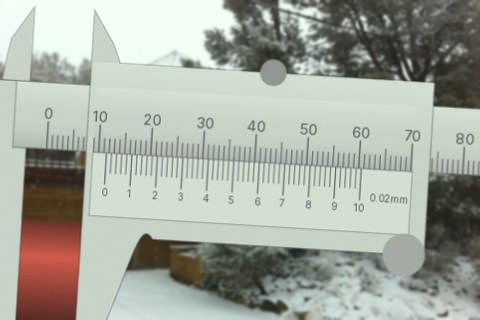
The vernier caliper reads 11.5 mm
